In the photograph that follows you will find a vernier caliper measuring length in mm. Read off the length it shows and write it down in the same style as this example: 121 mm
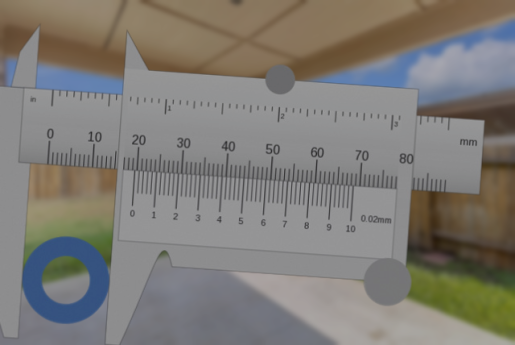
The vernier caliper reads 19.5 mm
